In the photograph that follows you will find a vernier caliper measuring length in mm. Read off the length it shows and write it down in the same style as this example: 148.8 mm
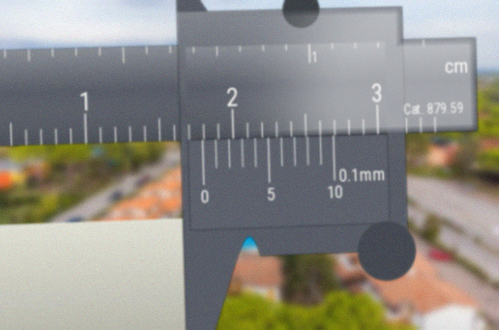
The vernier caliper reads 17.9 mm
